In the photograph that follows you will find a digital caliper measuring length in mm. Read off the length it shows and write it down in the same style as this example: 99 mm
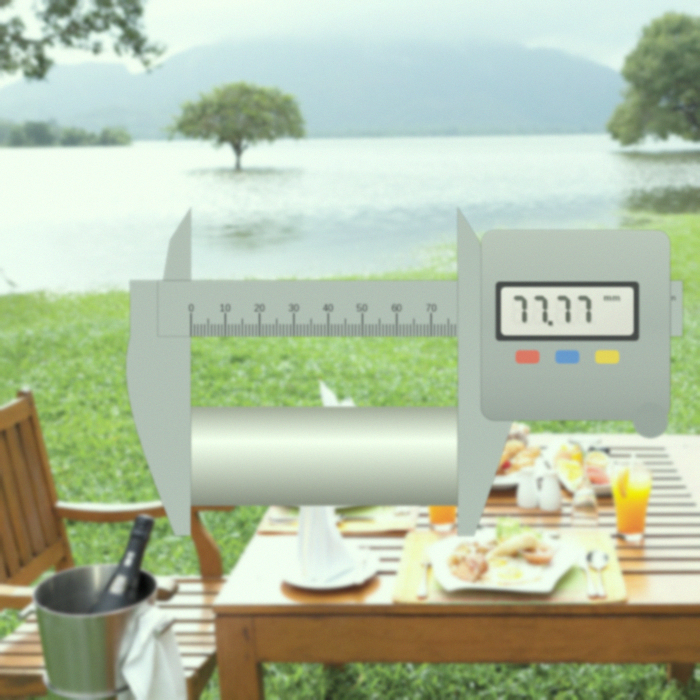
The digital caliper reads 77.77 mm
